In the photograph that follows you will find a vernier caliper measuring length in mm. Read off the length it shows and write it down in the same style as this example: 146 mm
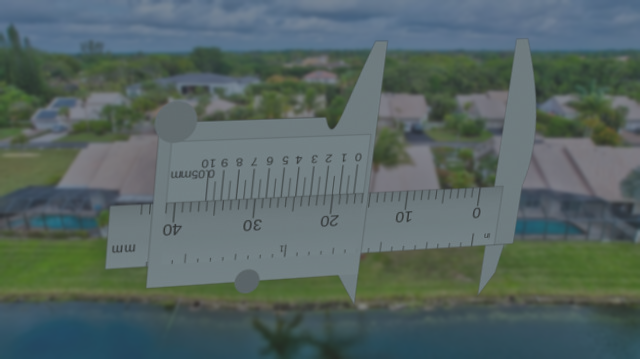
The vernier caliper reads 17.2 mm
